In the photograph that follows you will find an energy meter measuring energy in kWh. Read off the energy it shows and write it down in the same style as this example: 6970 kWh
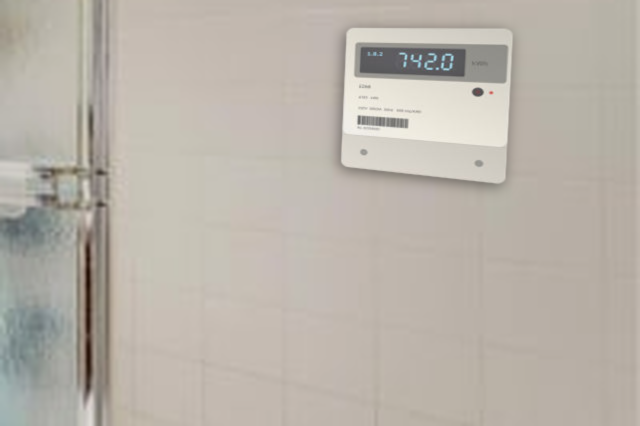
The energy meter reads 742.0 kWh
